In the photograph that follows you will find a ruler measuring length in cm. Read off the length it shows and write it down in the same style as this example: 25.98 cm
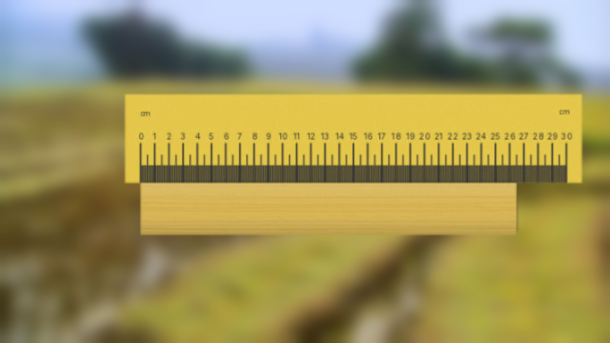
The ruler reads 26.5 cm
